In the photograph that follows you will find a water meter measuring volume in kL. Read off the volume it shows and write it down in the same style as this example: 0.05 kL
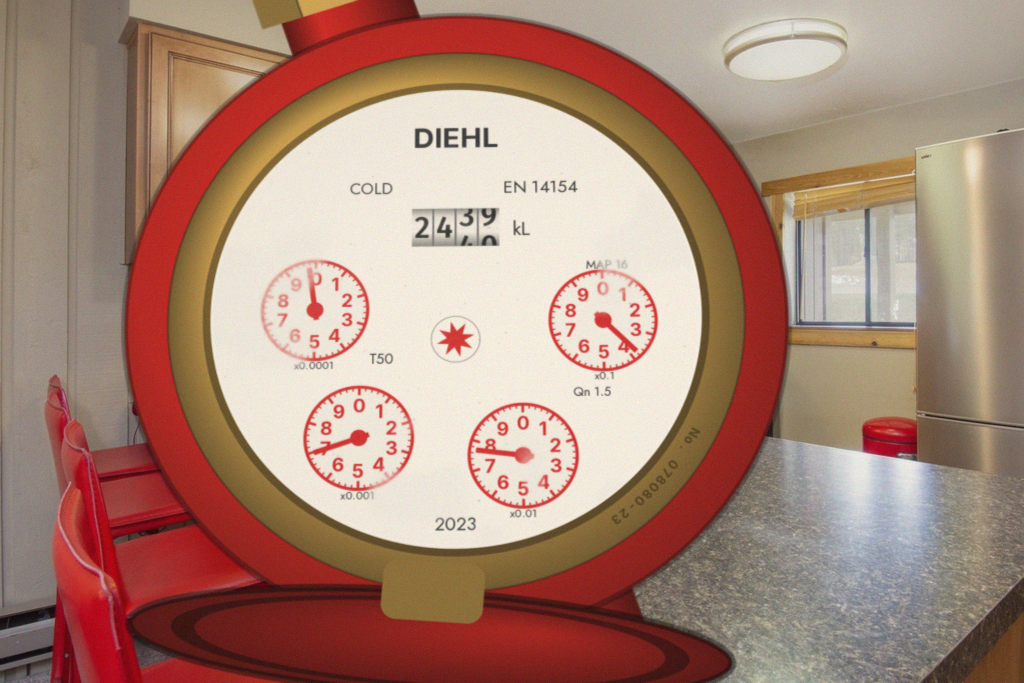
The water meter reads 2439.3769 kL
